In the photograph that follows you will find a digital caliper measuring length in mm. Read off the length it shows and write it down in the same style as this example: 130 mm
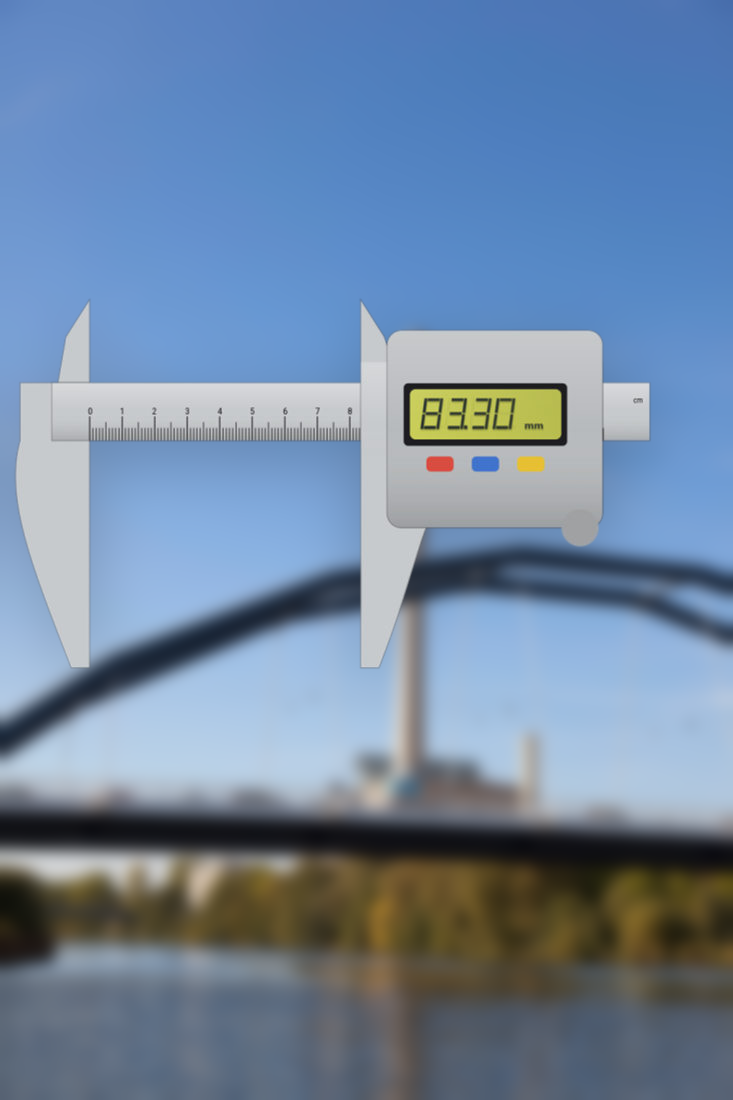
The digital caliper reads 83.30 mm
